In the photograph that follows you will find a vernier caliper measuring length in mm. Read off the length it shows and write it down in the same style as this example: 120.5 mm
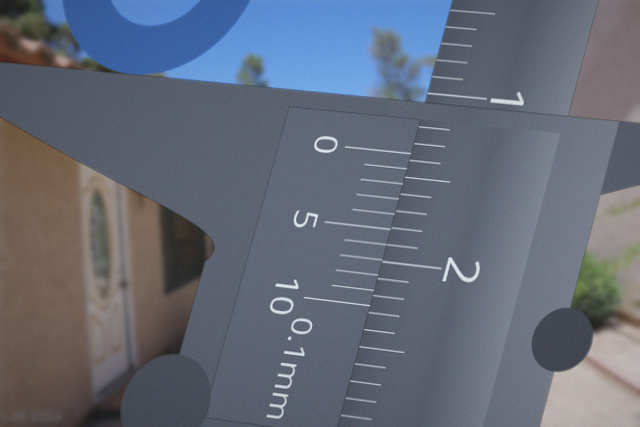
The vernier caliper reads 13.6 mm
